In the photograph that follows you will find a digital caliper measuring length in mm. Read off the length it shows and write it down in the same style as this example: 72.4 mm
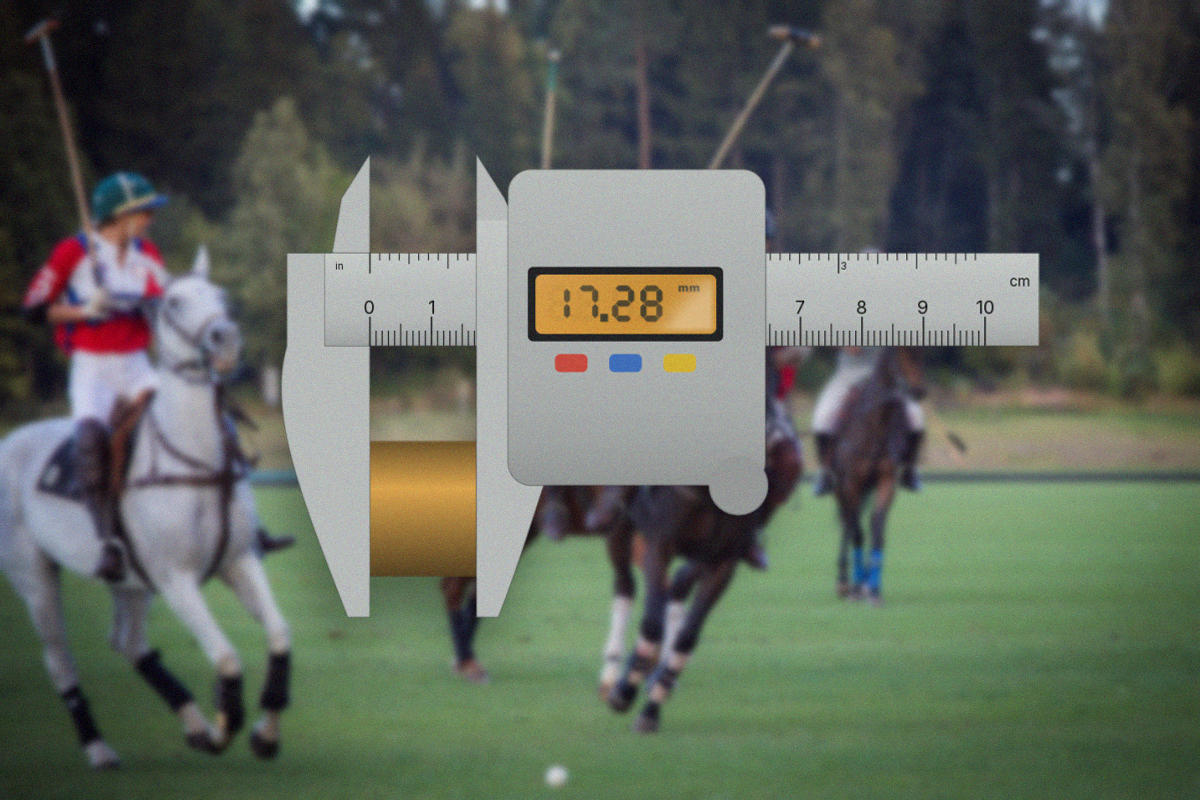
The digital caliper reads 17.28 mm
